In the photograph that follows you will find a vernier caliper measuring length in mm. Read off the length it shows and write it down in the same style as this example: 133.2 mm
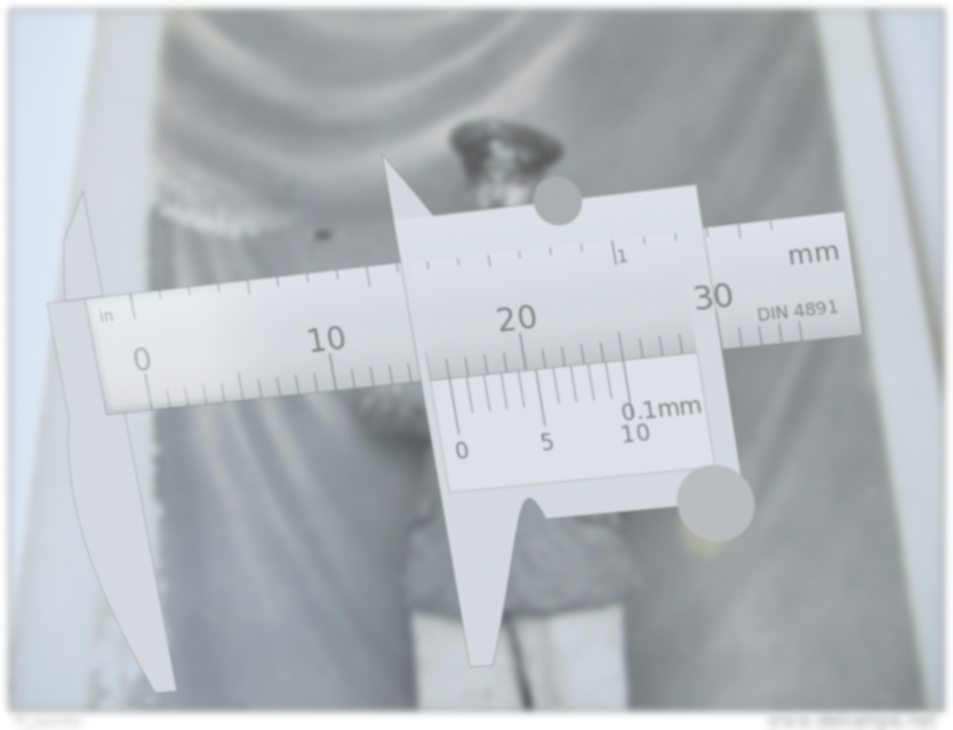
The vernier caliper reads 16.0 mm
